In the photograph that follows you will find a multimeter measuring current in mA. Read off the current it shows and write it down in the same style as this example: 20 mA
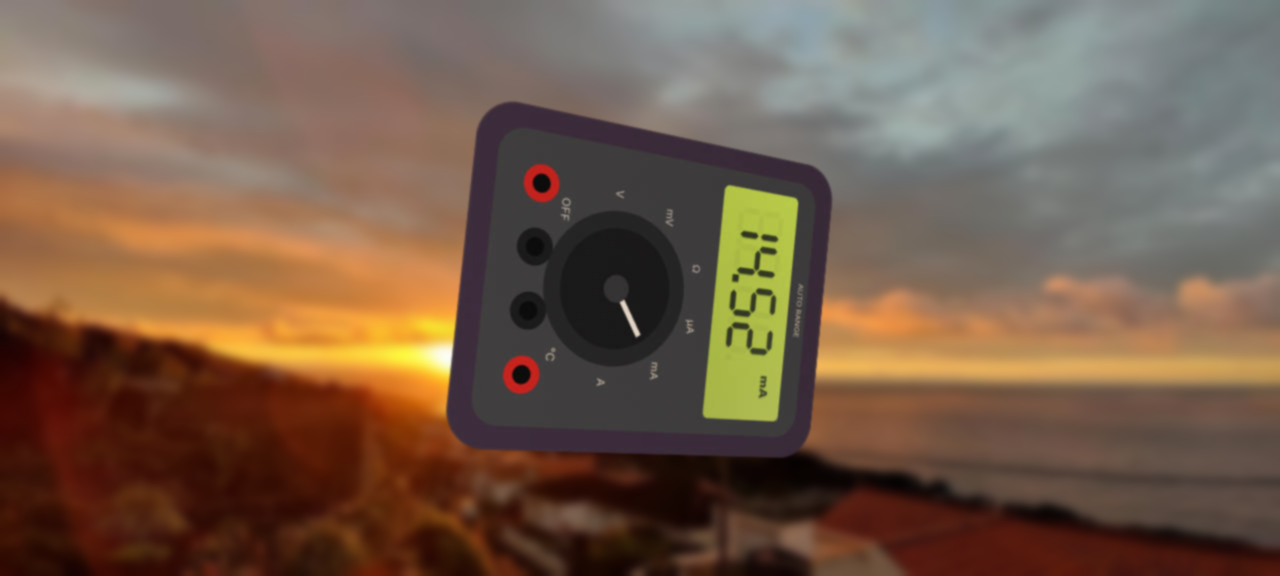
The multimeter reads 14.52 mA
